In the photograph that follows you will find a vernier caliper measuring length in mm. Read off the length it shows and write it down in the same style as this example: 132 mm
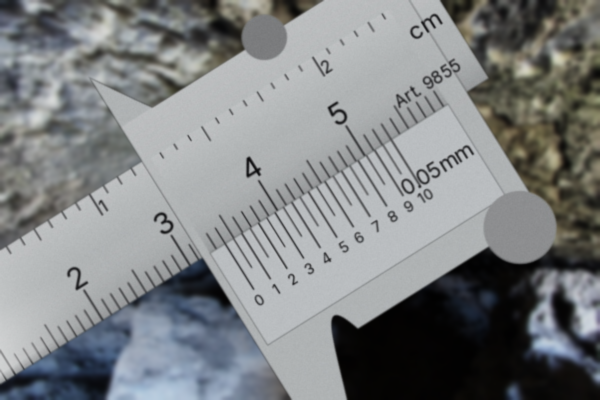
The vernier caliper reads 34.0 mm
